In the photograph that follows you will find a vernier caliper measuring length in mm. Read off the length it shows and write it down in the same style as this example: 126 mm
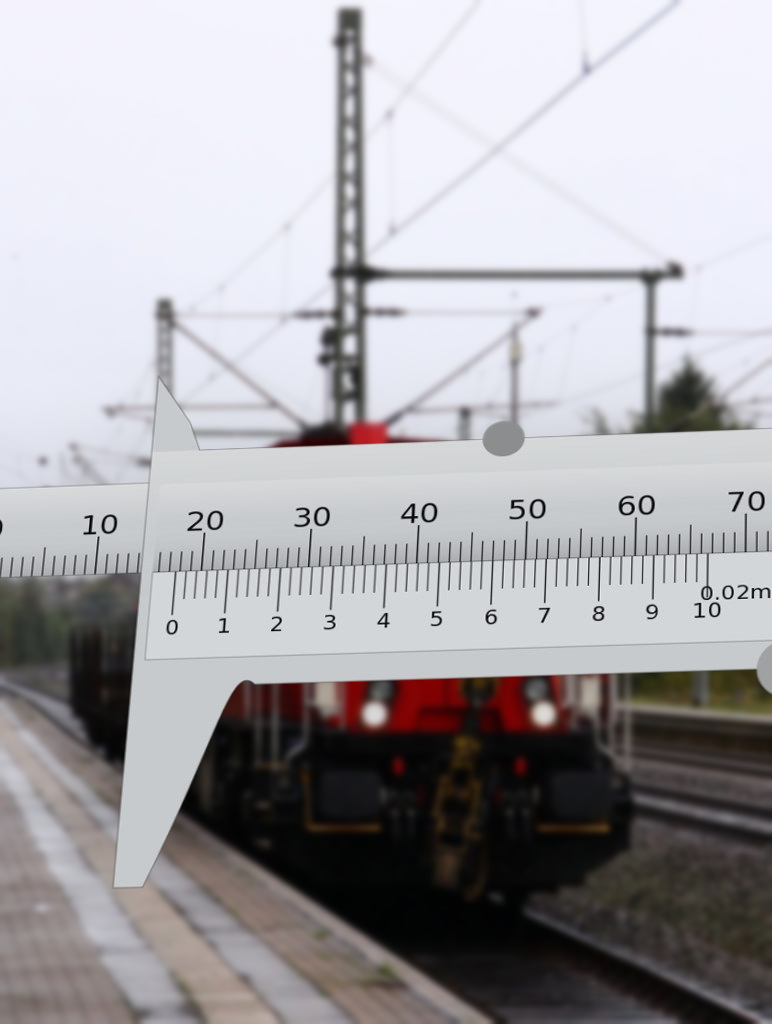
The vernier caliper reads 17.6 mm
